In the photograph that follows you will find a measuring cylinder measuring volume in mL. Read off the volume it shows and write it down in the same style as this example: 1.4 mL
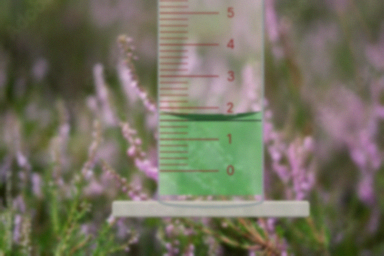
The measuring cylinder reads 1.6 mL
